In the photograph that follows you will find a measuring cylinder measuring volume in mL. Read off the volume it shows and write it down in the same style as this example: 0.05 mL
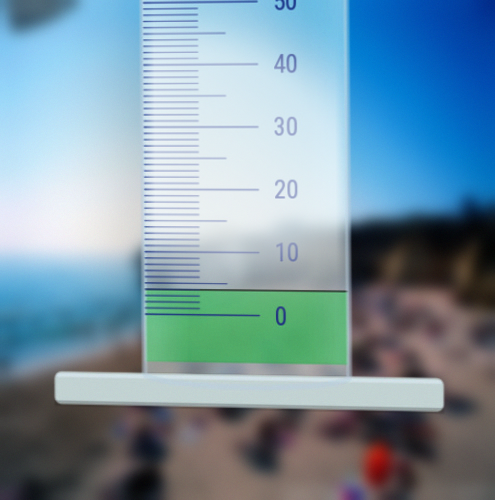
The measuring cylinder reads 4 mL
